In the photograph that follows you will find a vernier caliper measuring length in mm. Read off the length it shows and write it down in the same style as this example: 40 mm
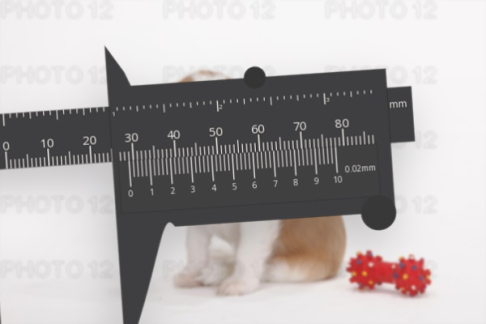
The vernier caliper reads 29.0 mm
